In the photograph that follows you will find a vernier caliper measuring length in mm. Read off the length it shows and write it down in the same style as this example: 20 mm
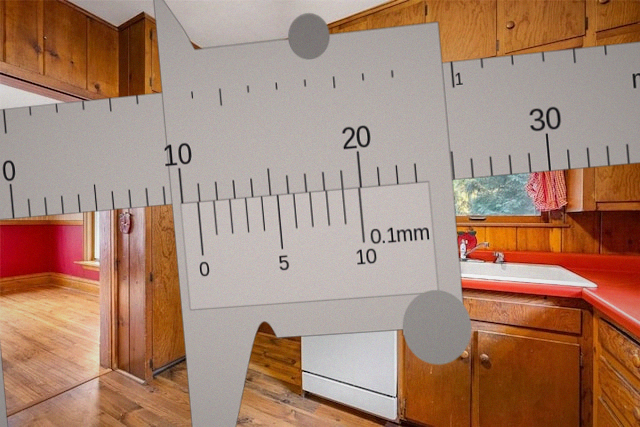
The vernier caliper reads 10.9 mm
